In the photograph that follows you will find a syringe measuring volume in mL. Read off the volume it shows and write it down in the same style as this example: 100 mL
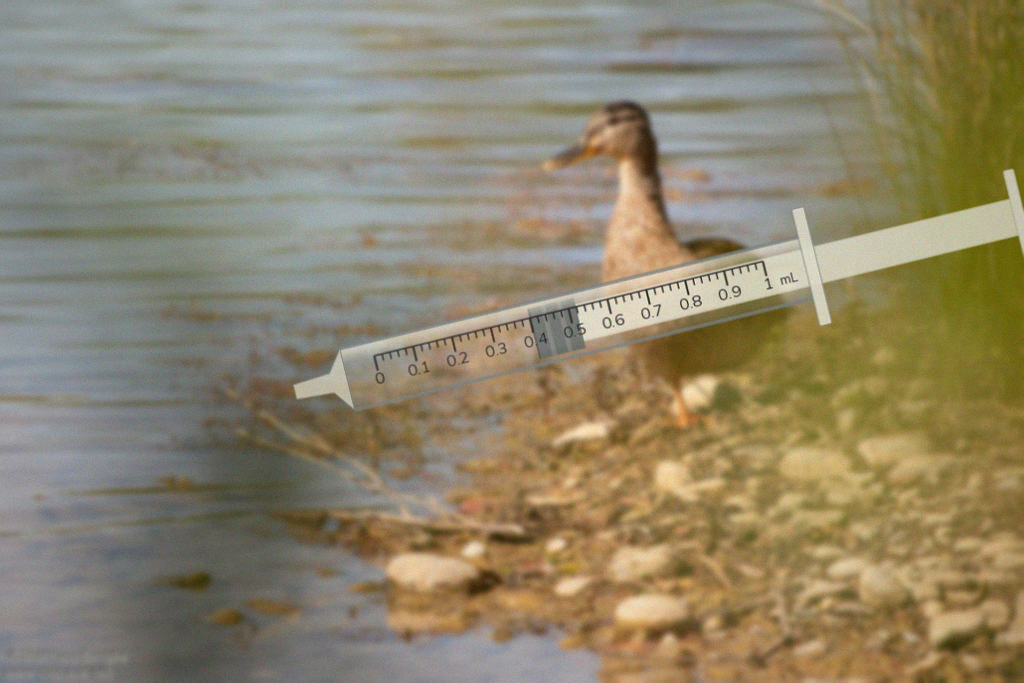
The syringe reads 0.4 mL
